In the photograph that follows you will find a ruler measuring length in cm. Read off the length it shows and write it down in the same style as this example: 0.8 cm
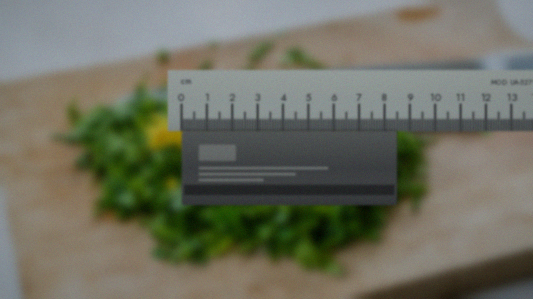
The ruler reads 8.5 cm
